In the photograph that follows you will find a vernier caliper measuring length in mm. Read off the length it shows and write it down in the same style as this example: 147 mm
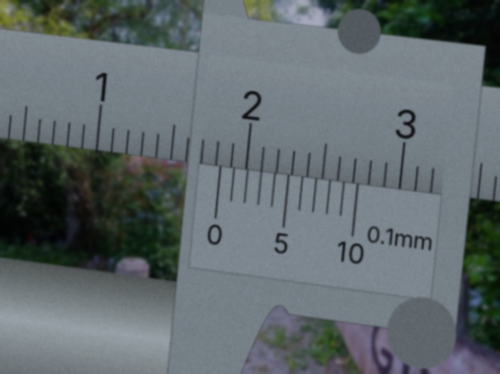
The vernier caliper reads 18.3 mm
